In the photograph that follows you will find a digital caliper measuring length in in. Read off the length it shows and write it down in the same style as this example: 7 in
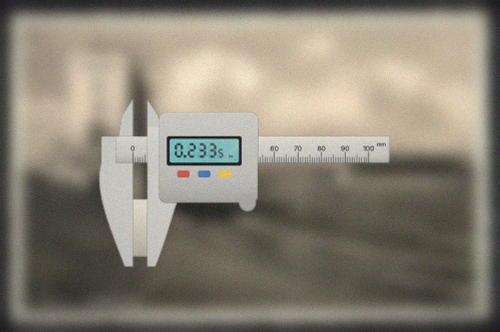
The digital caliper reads 0.2335 in
